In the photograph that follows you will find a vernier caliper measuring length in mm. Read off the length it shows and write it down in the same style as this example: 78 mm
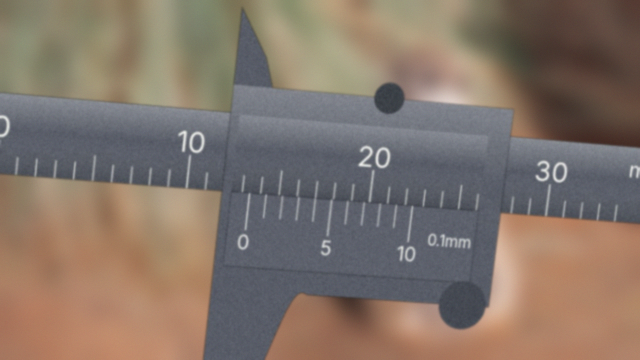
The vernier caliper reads 13.4 mm
